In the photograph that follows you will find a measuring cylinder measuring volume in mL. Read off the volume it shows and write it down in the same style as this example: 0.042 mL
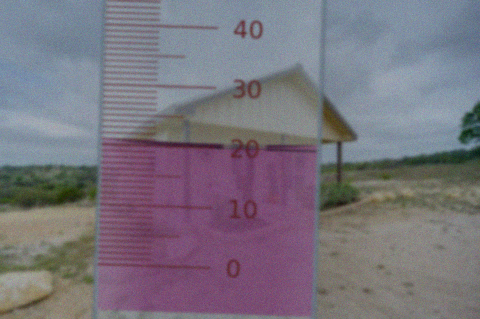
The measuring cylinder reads 20 mL
